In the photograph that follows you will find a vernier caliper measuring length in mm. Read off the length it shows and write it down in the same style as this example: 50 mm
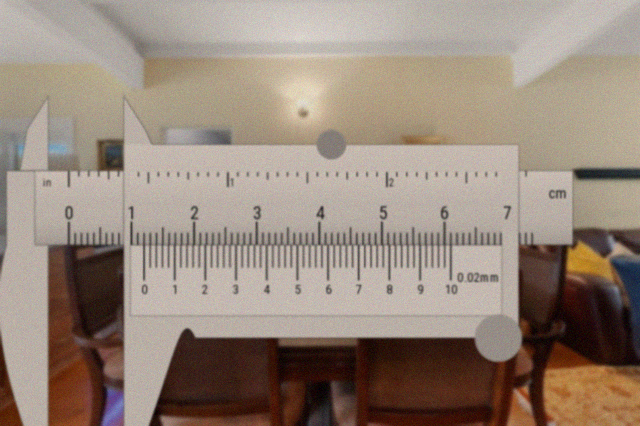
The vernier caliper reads 12.0 mm
